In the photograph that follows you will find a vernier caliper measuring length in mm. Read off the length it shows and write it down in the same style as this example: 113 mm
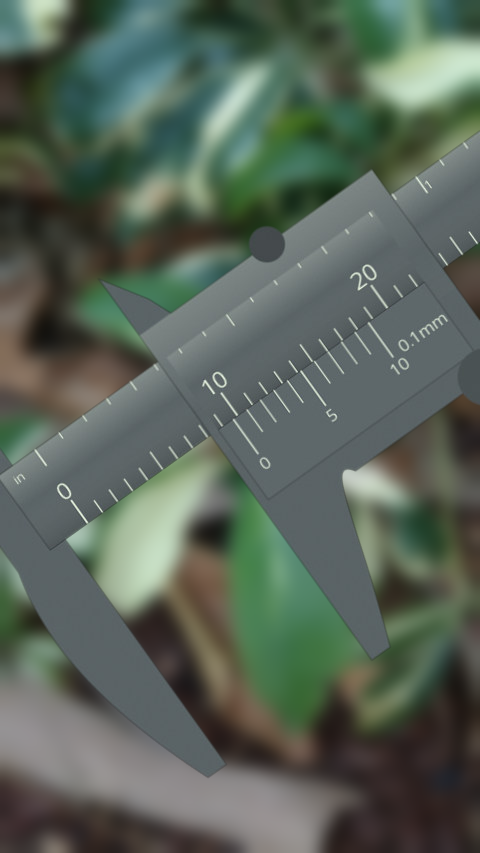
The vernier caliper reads 9.7 mm
